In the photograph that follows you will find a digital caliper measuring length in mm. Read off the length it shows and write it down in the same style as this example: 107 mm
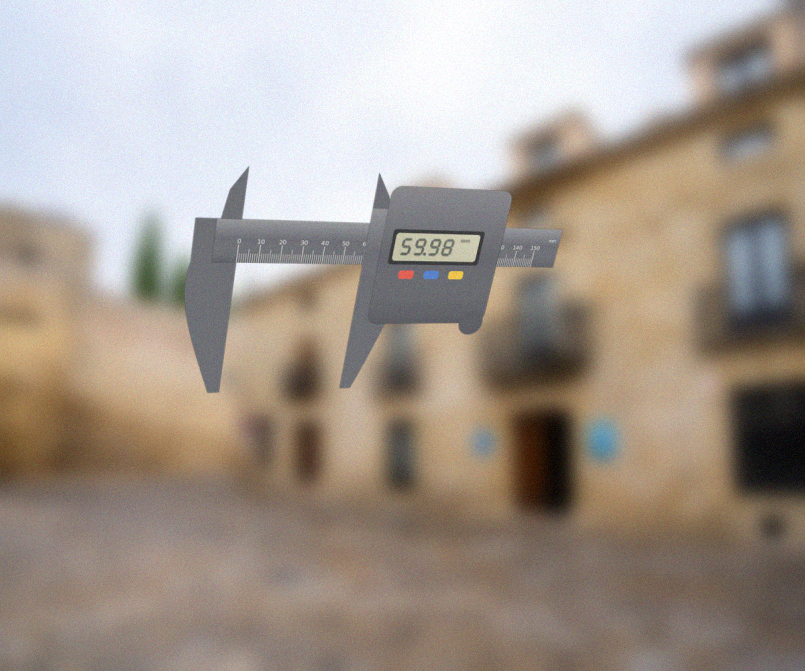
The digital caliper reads 59.98 mm
